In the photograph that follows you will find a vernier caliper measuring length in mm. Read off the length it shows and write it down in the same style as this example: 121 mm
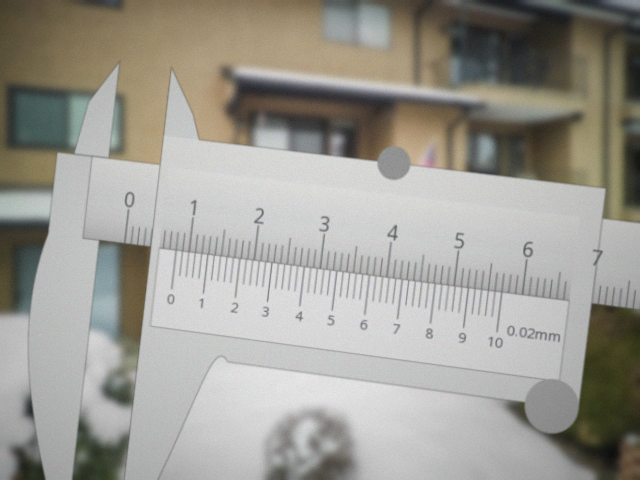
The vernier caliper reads 8.0 mm
